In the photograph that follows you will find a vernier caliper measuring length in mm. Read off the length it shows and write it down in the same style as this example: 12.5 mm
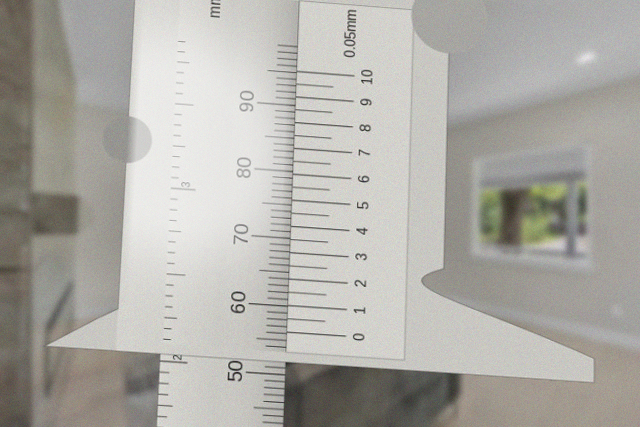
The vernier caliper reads 56.2 mm
